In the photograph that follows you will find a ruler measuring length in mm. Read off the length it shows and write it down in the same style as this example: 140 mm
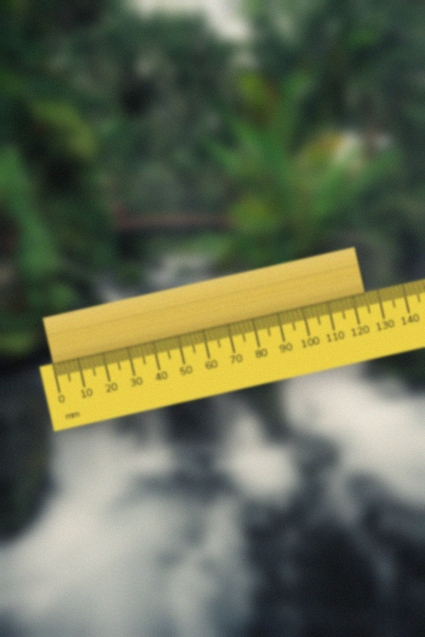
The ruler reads 125 mm
